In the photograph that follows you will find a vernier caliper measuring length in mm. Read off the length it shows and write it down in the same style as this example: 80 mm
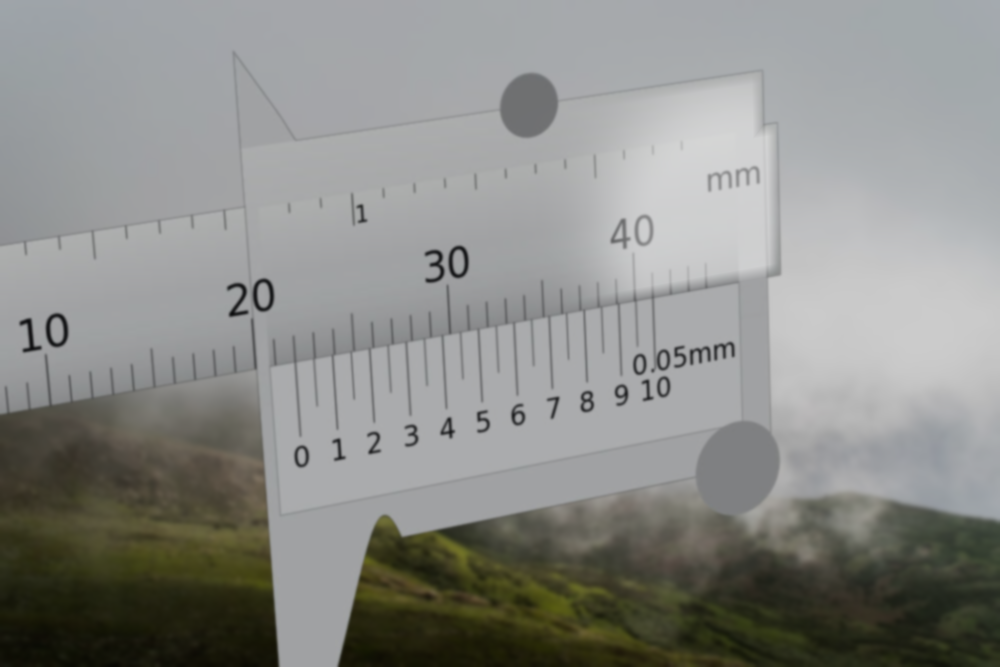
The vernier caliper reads 22.0 mm
